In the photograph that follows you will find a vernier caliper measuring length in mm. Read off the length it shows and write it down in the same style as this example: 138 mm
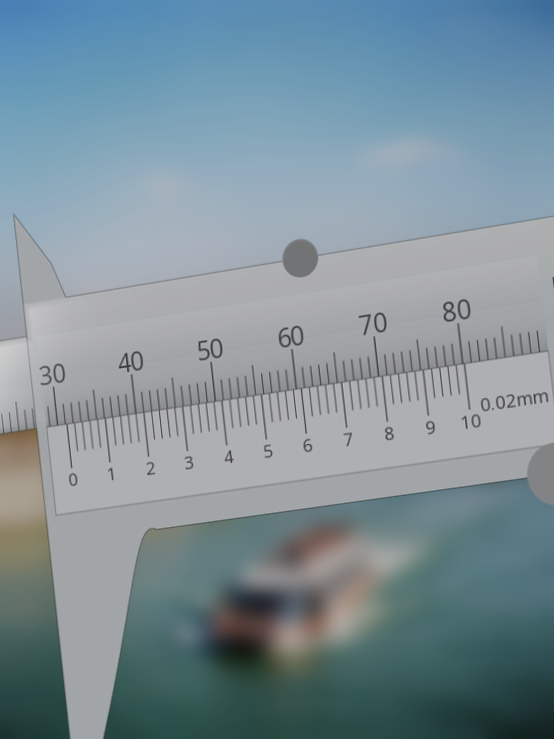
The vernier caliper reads 31.2 mm
